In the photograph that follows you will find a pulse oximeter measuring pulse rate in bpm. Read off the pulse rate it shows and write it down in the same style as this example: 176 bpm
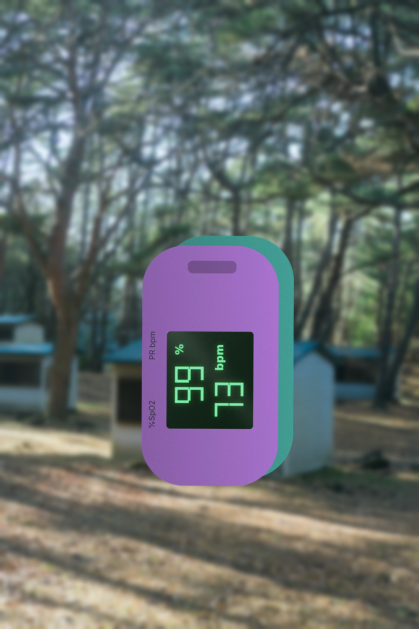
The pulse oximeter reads 73 bpm
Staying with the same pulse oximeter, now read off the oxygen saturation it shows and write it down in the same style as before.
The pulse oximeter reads 99 %
